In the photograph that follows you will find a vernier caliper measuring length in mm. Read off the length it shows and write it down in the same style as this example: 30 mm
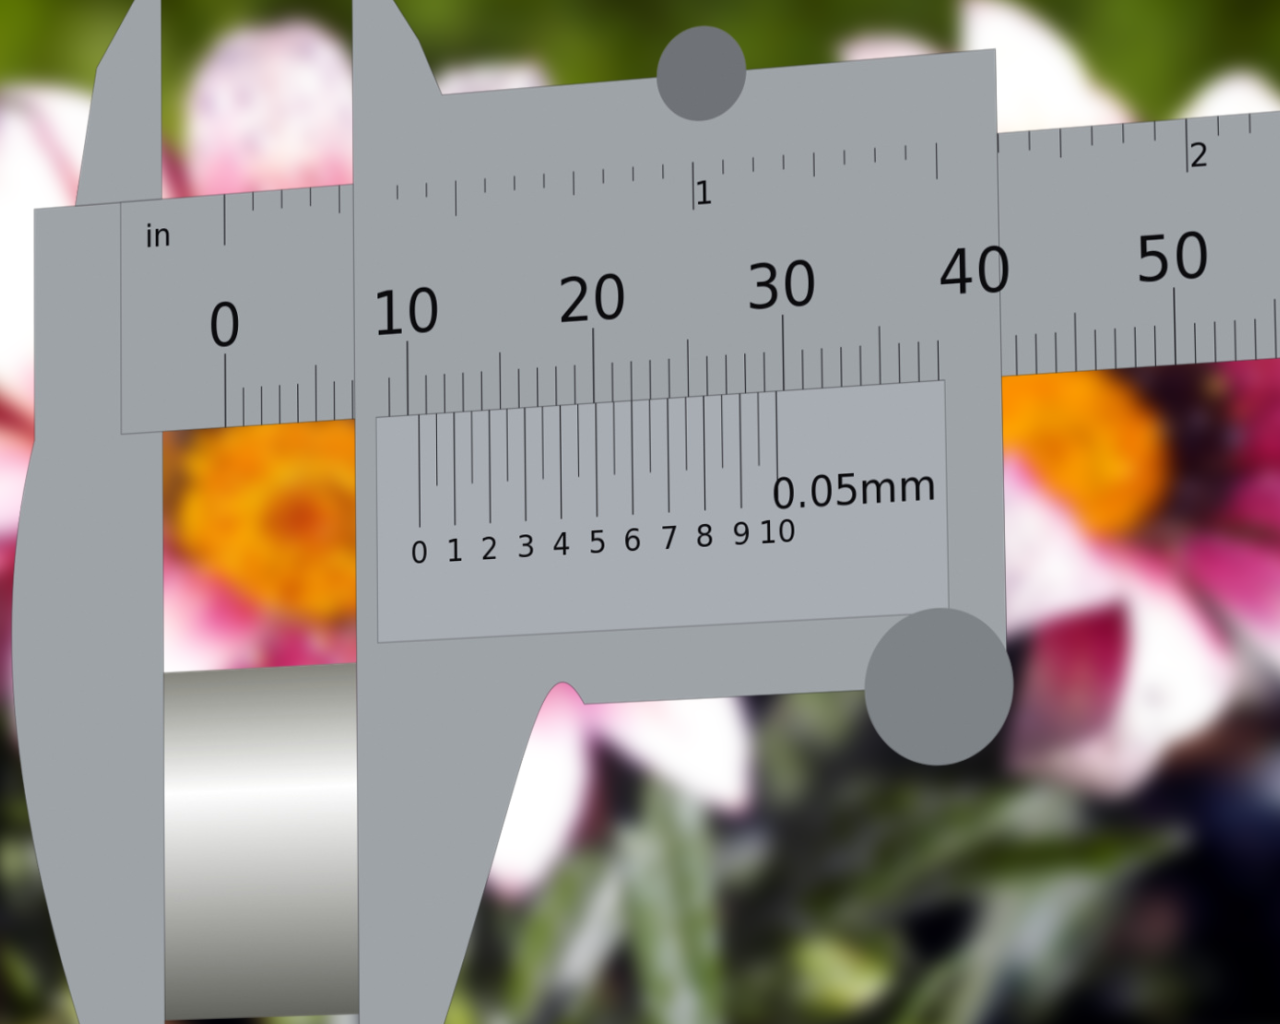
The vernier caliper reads 10.6 mm
